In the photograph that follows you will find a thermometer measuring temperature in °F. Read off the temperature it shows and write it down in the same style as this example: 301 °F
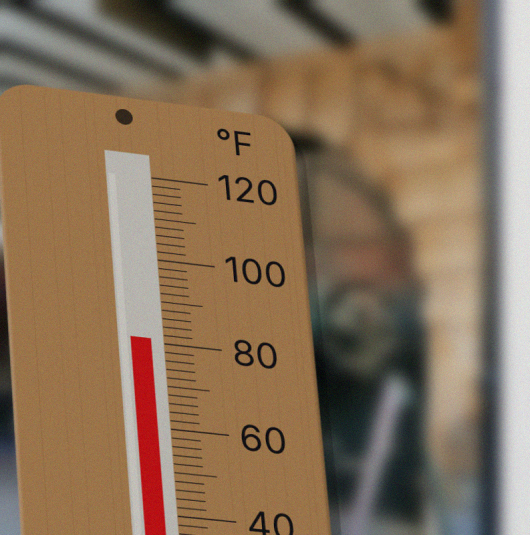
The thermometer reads 81 °F
